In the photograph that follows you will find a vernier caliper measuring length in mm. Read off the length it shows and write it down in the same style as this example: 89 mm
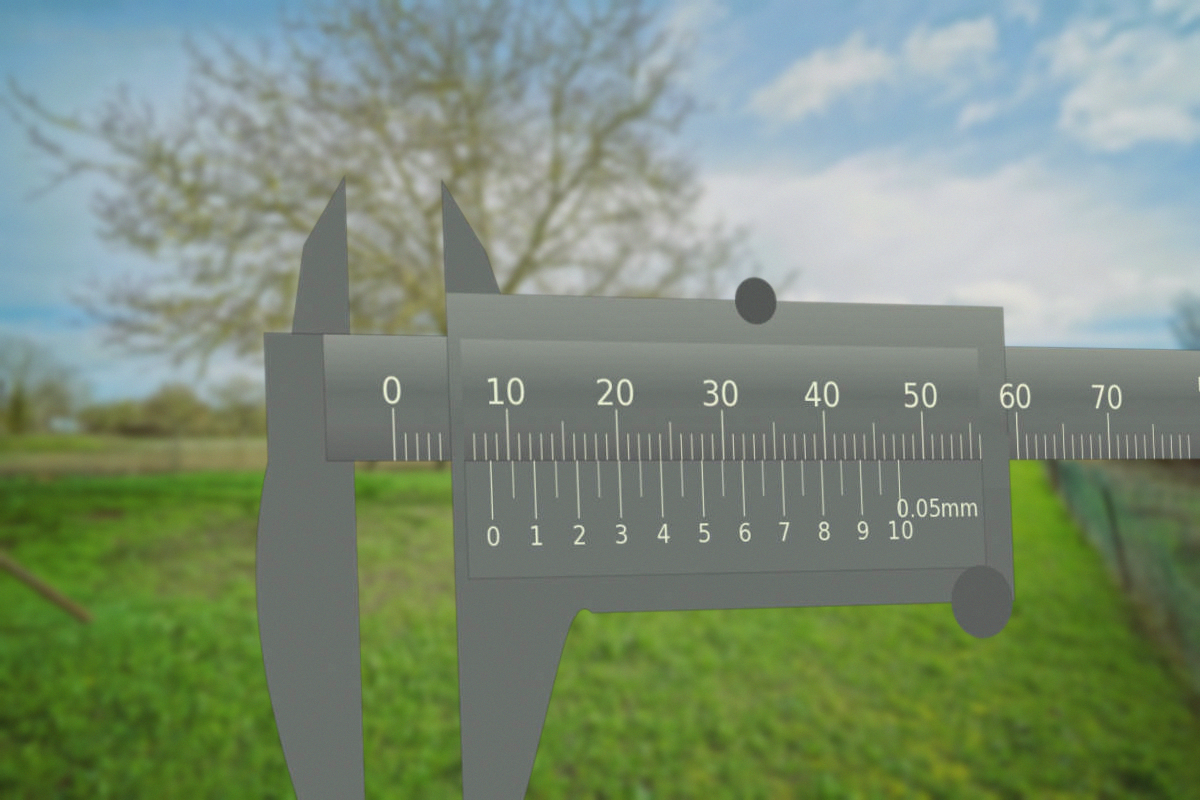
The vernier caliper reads 8.4 mm
